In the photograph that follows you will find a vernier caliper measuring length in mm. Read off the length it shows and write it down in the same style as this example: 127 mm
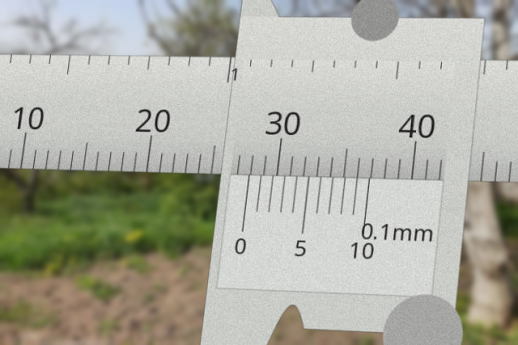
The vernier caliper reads 27.9 mm
